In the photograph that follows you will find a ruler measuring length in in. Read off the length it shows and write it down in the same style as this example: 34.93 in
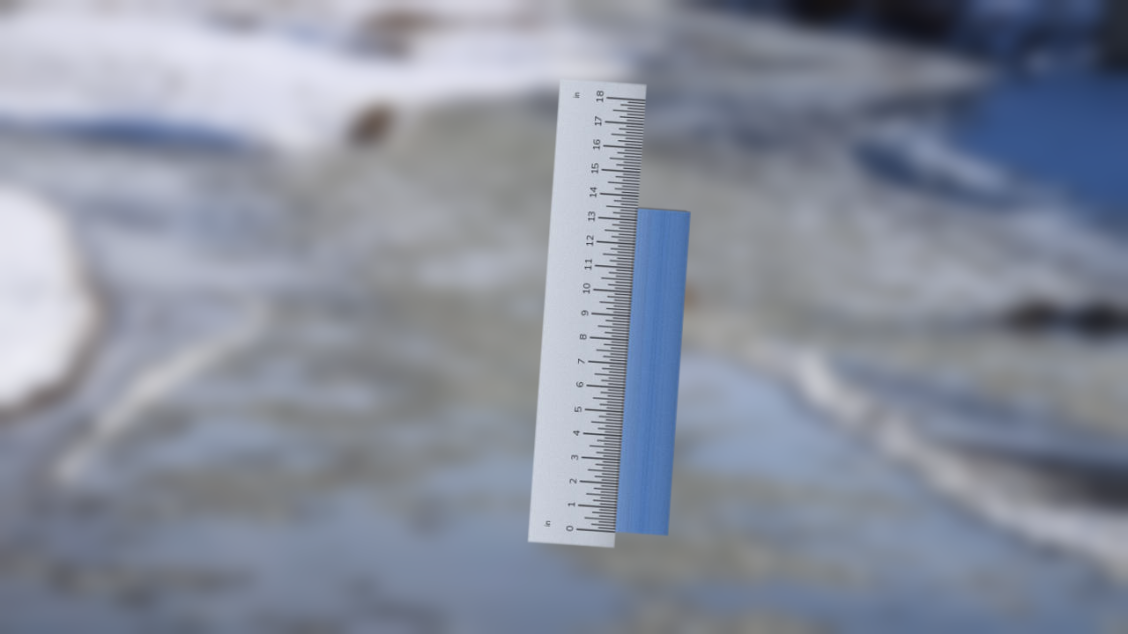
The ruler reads 13.5 in
